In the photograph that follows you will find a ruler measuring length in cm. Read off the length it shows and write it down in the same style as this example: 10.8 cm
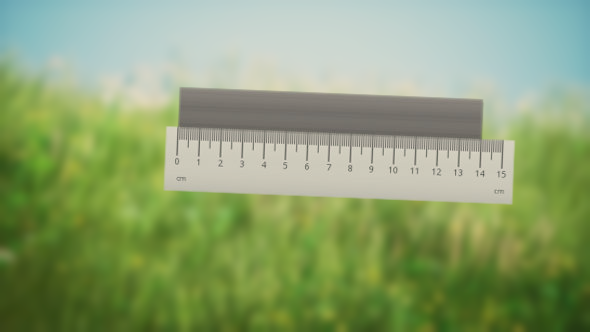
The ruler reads 14 cm
